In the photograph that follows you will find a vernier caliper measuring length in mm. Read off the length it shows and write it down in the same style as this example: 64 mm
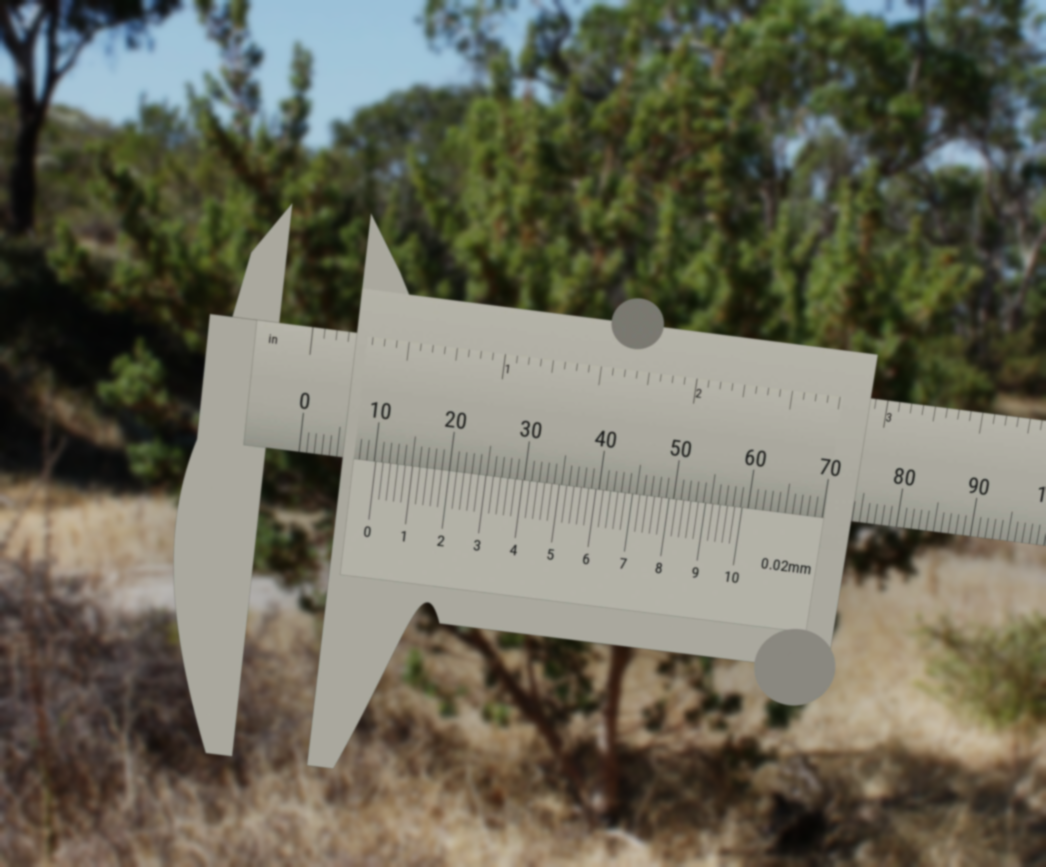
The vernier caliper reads 10.2 mm
